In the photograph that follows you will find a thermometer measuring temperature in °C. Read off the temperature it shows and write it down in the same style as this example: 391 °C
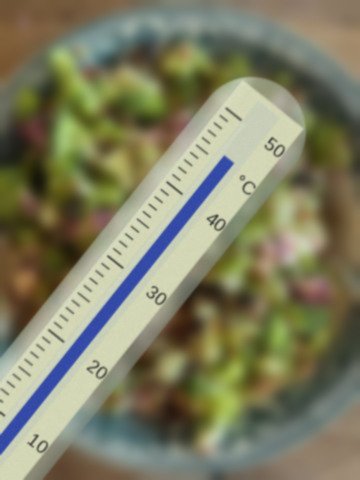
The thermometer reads 46 °C
